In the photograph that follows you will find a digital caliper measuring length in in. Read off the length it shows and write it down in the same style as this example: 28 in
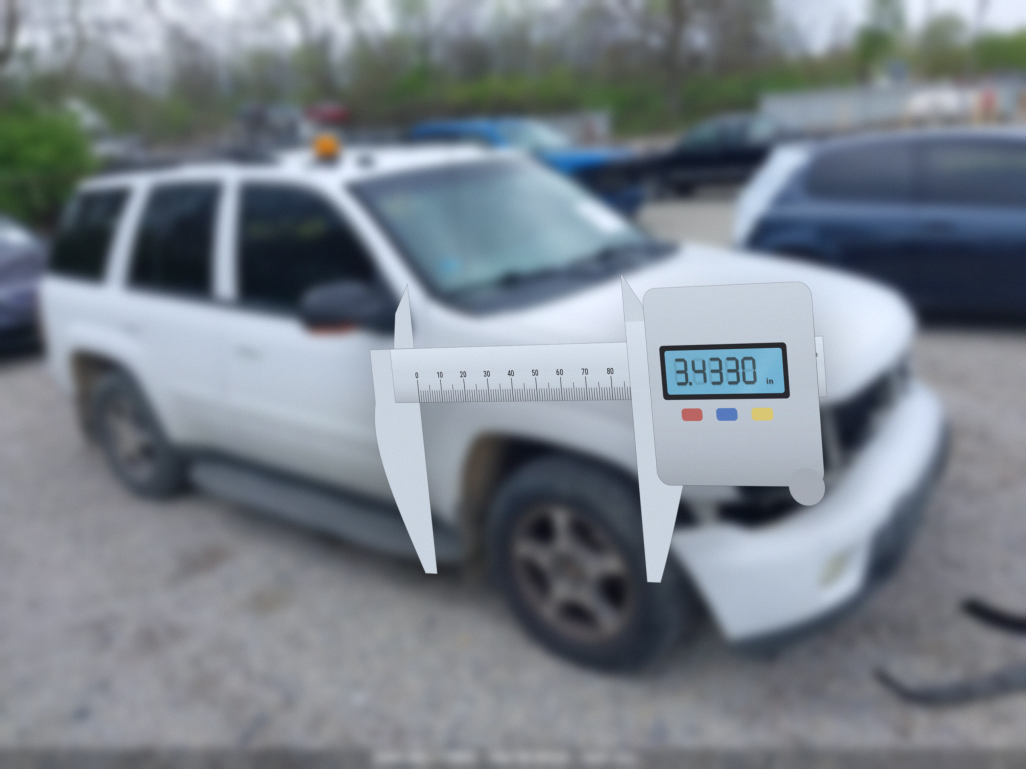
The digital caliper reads 3.4330 in
